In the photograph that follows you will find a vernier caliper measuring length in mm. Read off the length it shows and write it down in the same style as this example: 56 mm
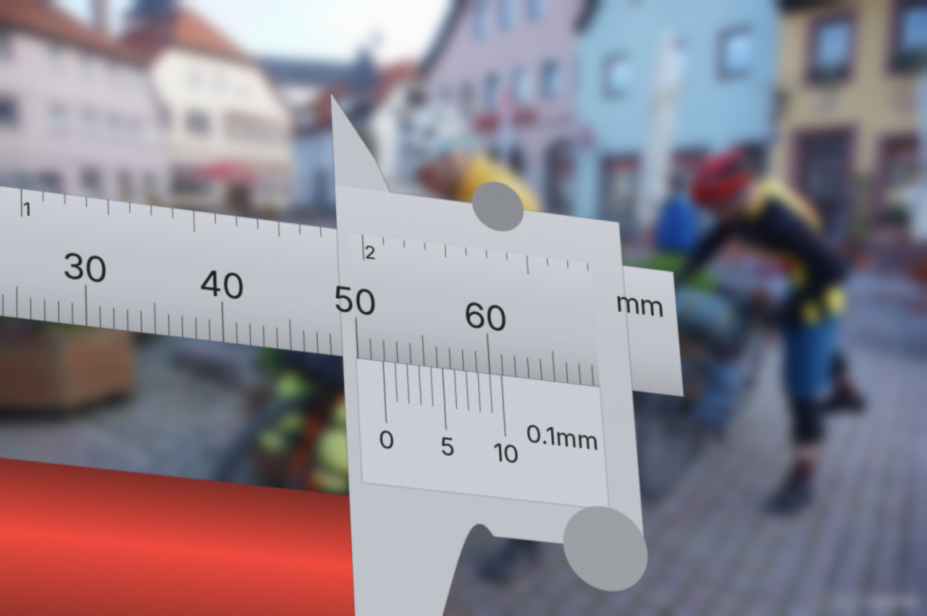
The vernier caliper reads 51.9 mm
